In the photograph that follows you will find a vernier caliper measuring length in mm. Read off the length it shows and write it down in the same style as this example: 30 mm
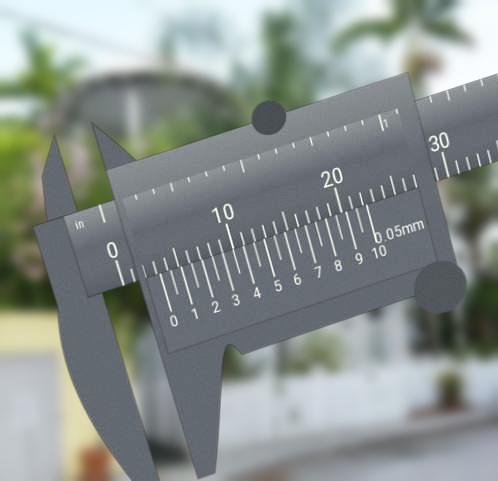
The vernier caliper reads 3.3 mm
